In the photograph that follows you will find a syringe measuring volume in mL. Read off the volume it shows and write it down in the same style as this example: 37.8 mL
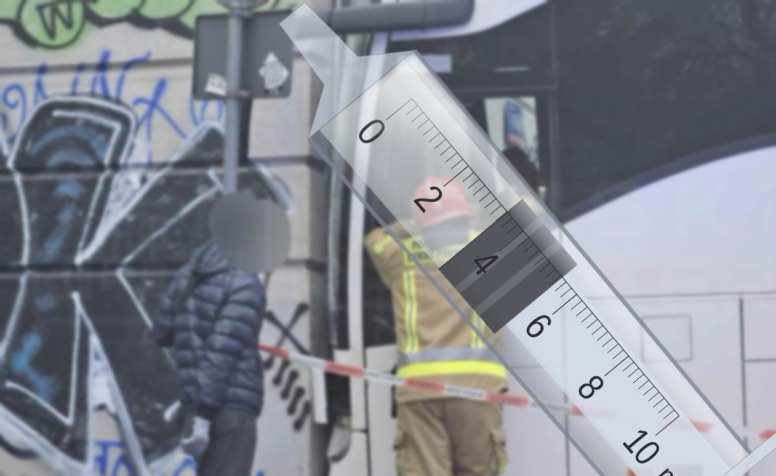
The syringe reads 3.4 mL
